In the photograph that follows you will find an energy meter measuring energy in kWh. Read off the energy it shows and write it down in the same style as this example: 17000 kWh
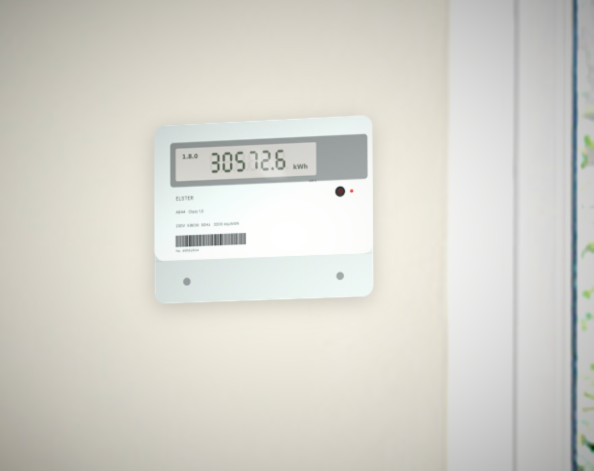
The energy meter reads 30572.6 kWh
